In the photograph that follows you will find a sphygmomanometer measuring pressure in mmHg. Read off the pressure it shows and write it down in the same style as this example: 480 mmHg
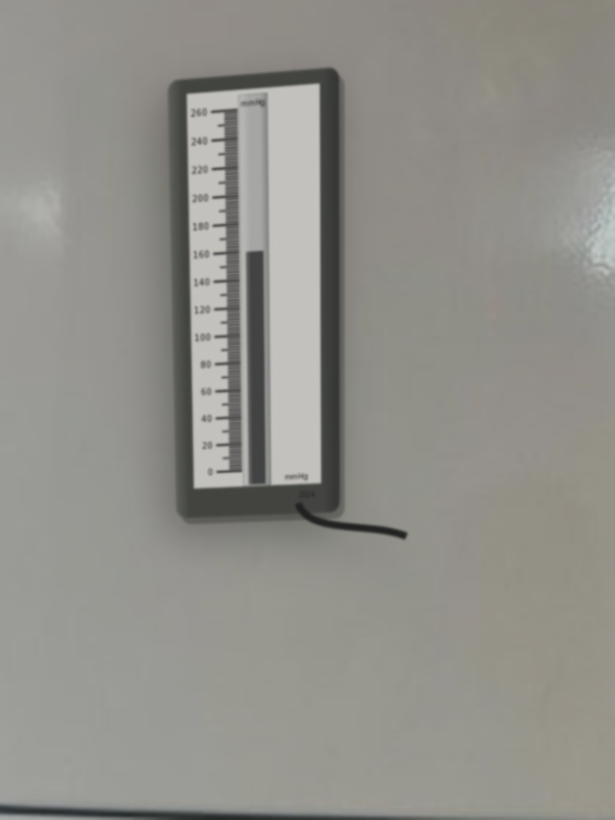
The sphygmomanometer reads 160 mmHg
